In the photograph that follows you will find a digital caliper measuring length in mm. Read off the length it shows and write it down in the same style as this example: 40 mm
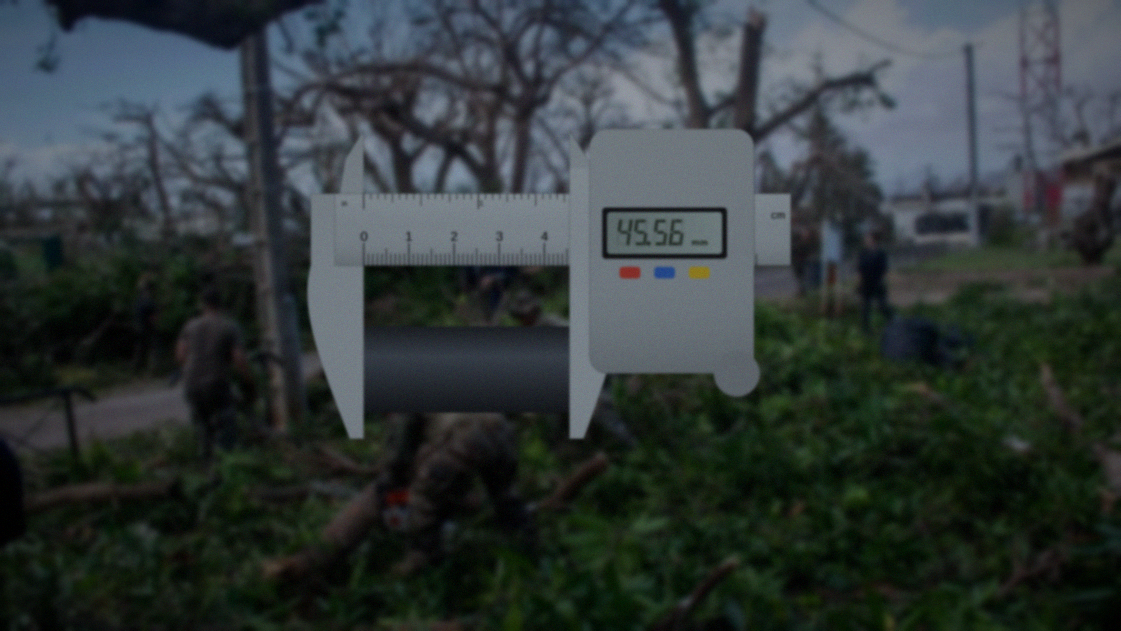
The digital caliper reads 45.56 mm
